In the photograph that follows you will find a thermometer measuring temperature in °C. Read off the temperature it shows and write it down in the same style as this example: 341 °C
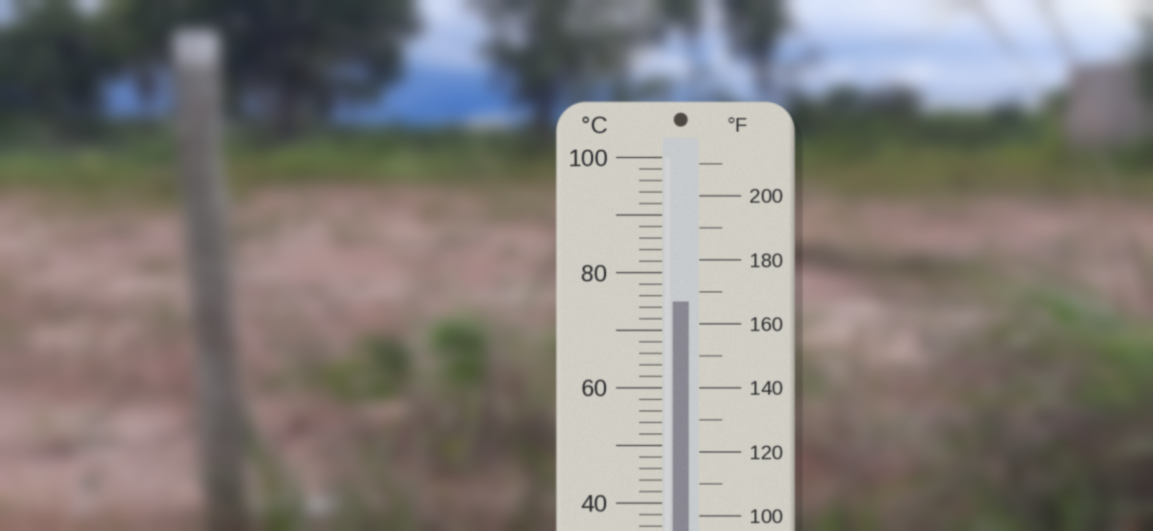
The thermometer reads 75 °C
